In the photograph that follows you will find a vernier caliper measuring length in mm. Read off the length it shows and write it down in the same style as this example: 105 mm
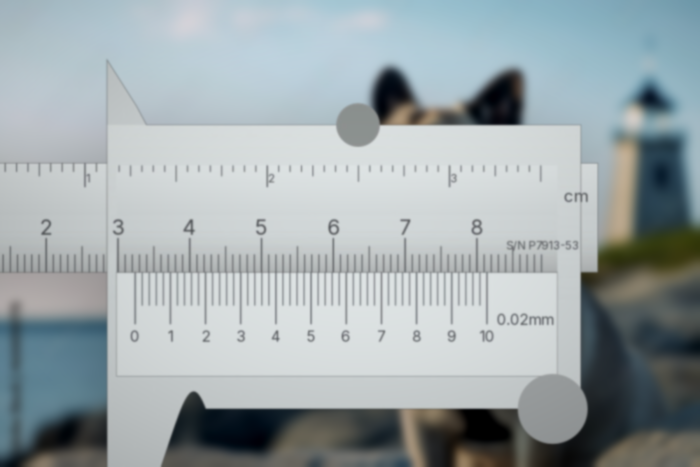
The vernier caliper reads 32.4 mm
